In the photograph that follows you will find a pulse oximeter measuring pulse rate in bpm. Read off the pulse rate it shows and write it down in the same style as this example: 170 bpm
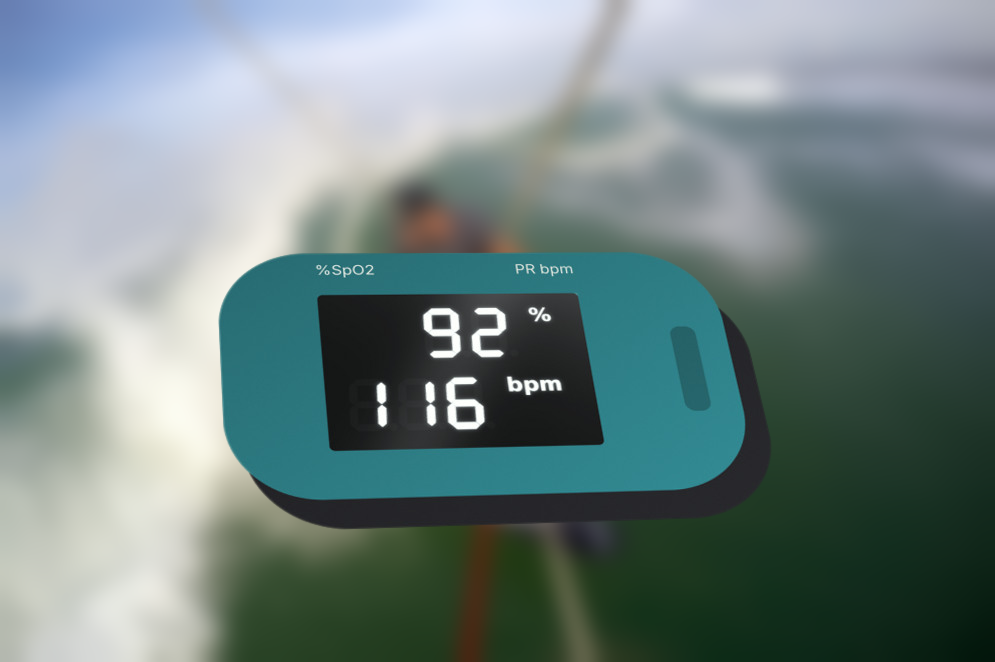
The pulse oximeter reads 116 bpm
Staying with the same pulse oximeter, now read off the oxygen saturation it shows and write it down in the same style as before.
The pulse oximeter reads 92 %
